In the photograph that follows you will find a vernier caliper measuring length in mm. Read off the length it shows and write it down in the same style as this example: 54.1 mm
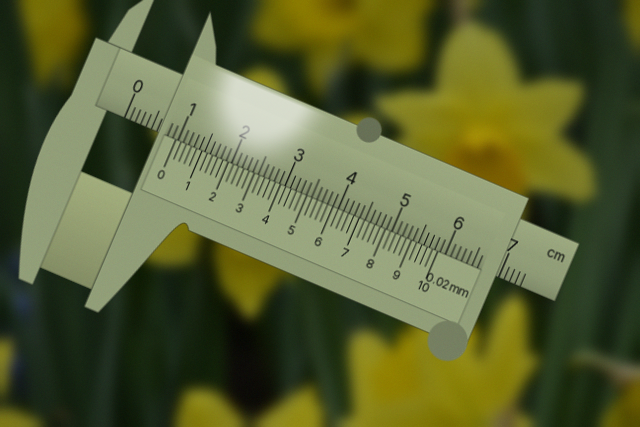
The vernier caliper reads 9.6 mm
